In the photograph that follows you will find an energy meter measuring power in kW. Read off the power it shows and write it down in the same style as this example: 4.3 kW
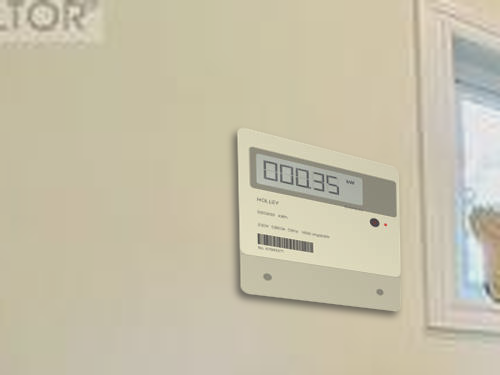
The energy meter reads 0.35 kW
